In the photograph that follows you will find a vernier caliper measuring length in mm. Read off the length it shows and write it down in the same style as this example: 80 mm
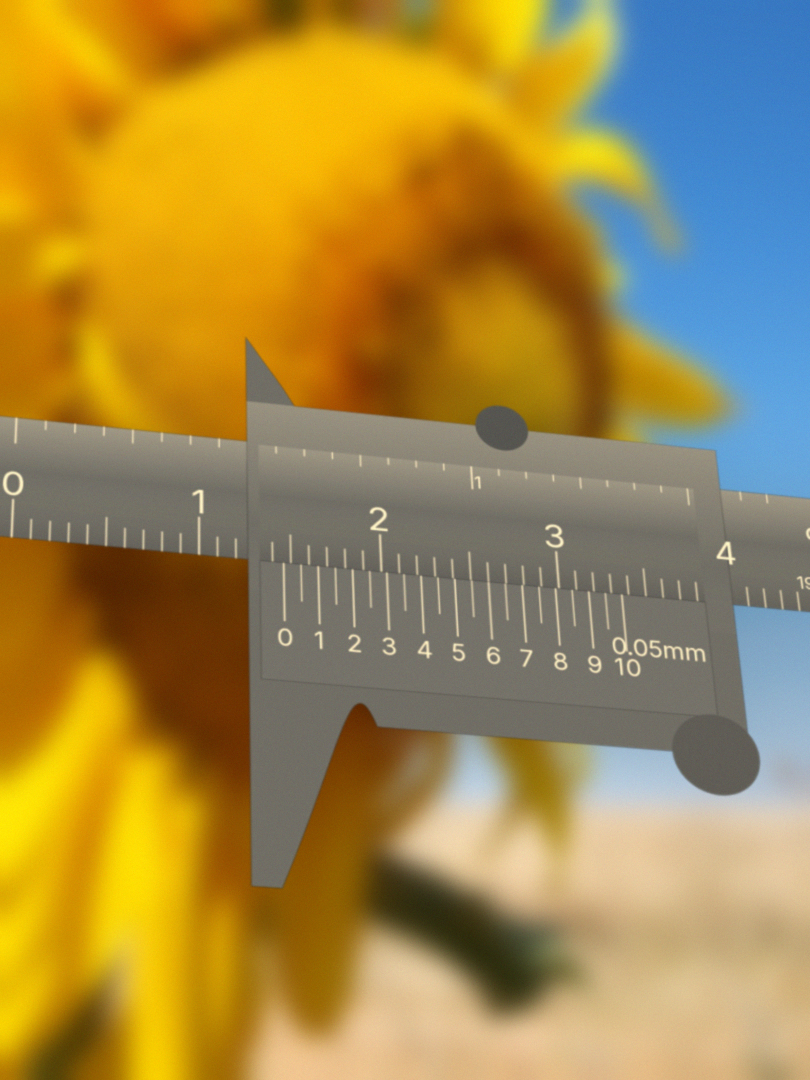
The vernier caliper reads 14.6 mm
